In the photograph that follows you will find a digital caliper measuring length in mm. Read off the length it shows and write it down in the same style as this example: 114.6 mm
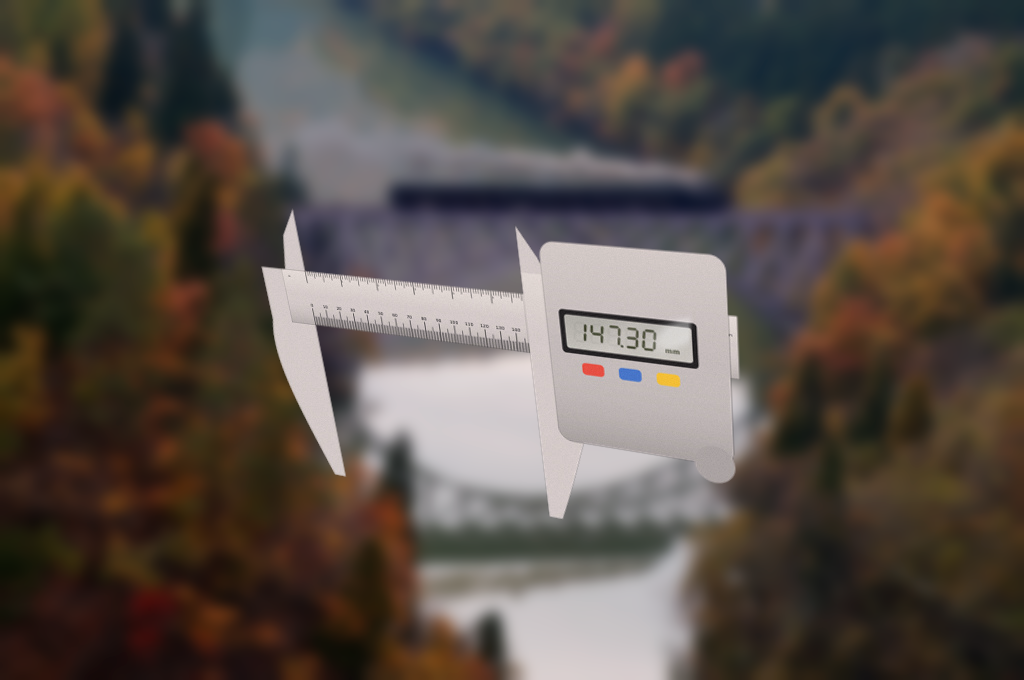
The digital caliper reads 147.30 mm
